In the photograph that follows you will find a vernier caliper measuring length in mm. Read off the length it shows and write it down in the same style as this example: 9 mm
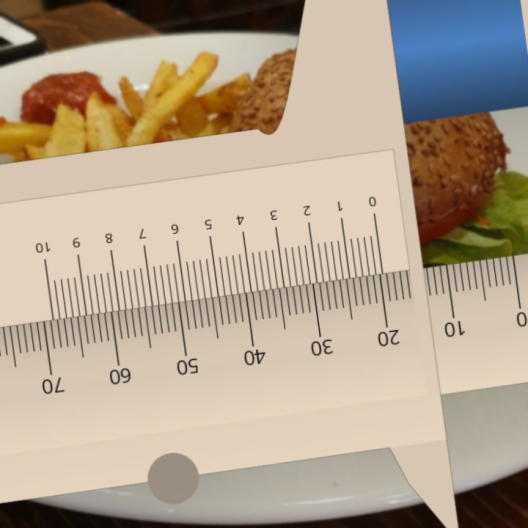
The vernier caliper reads 19.6 mm
